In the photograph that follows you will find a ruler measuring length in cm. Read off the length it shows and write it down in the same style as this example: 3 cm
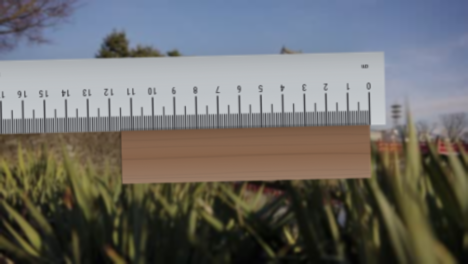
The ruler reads 11.5 cm
